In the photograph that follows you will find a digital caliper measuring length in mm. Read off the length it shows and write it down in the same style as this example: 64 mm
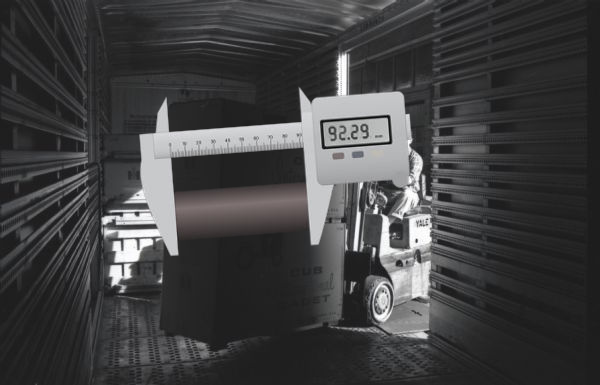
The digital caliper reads 92.29 mm
